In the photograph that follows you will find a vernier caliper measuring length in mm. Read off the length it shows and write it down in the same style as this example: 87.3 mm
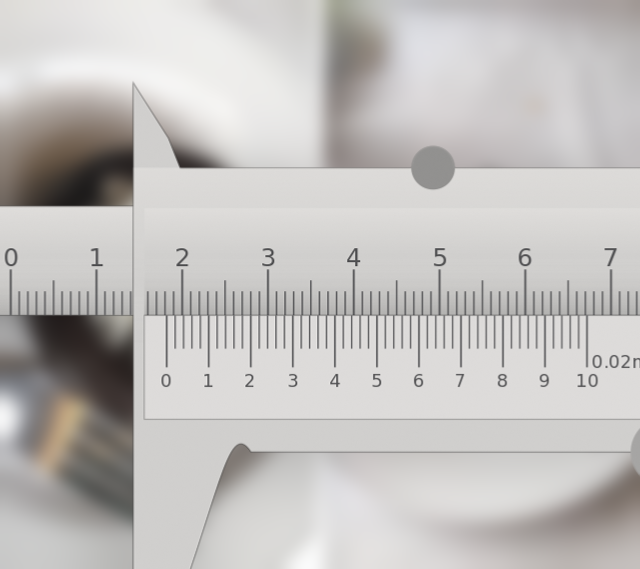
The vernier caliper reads 18.2 mm
